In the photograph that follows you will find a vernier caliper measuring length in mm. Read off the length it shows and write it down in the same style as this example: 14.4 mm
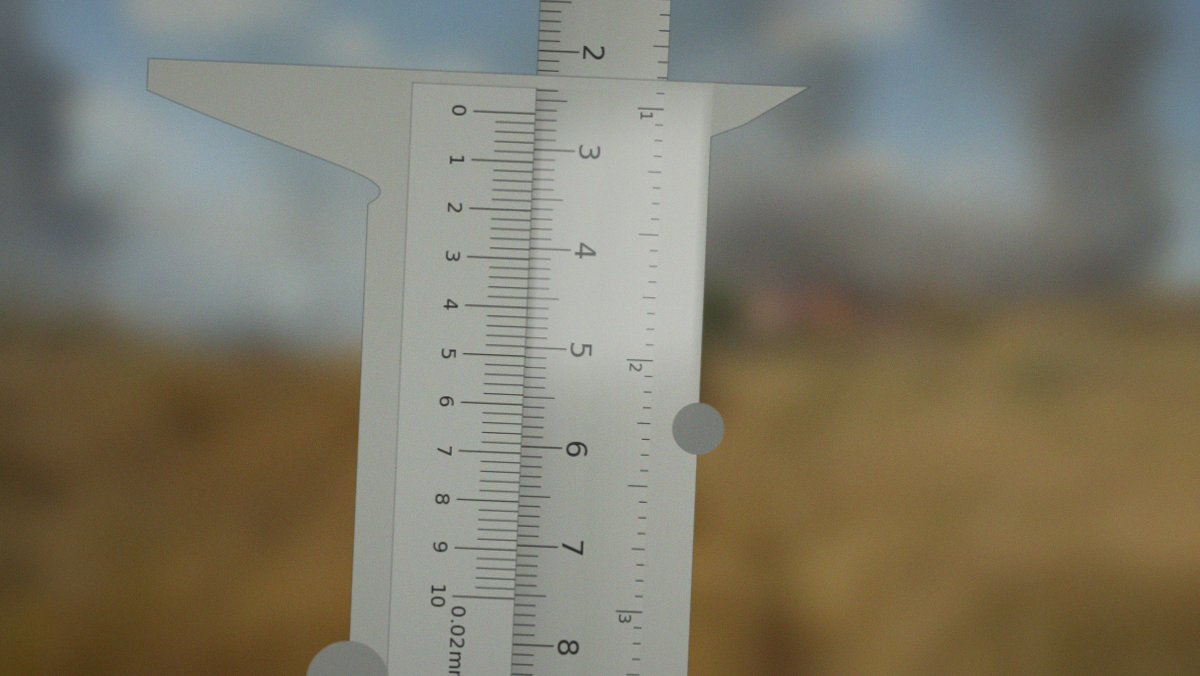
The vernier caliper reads 26.4 mm
